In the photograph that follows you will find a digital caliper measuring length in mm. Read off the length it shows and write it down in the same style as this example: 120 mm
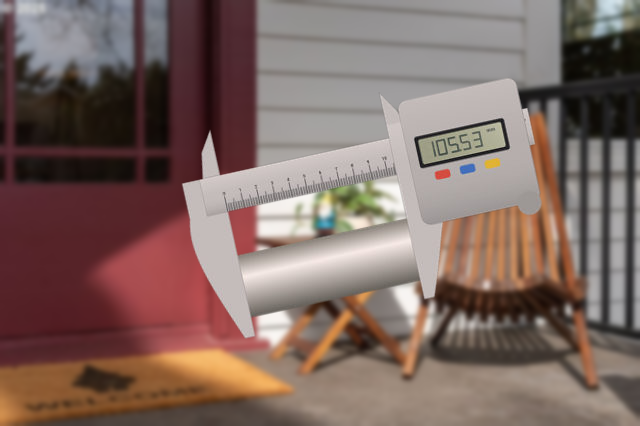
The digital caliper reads 105.53 mm
